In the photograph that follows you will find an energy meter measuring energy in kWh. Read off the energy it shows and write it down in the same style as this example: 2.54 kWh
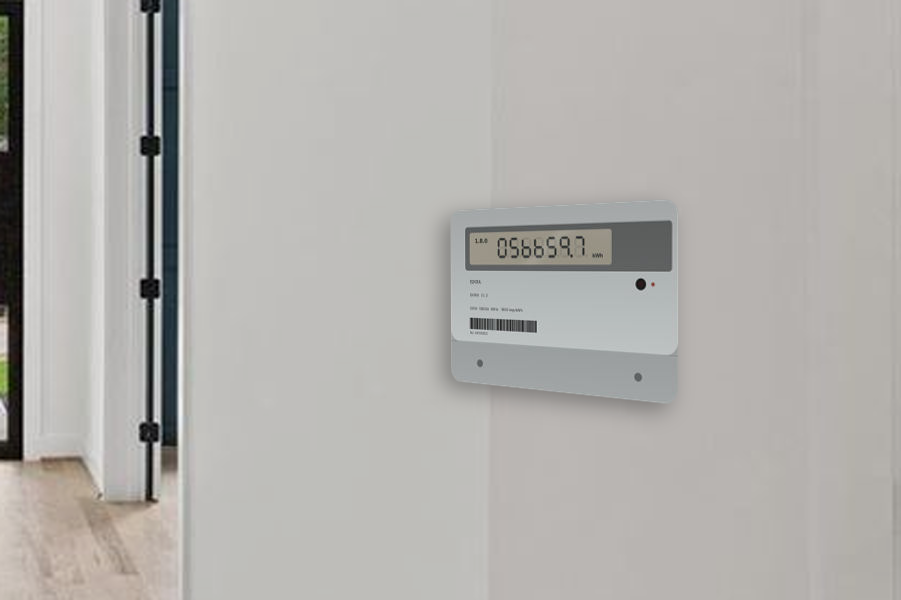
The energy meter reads 56659.7 kWh
